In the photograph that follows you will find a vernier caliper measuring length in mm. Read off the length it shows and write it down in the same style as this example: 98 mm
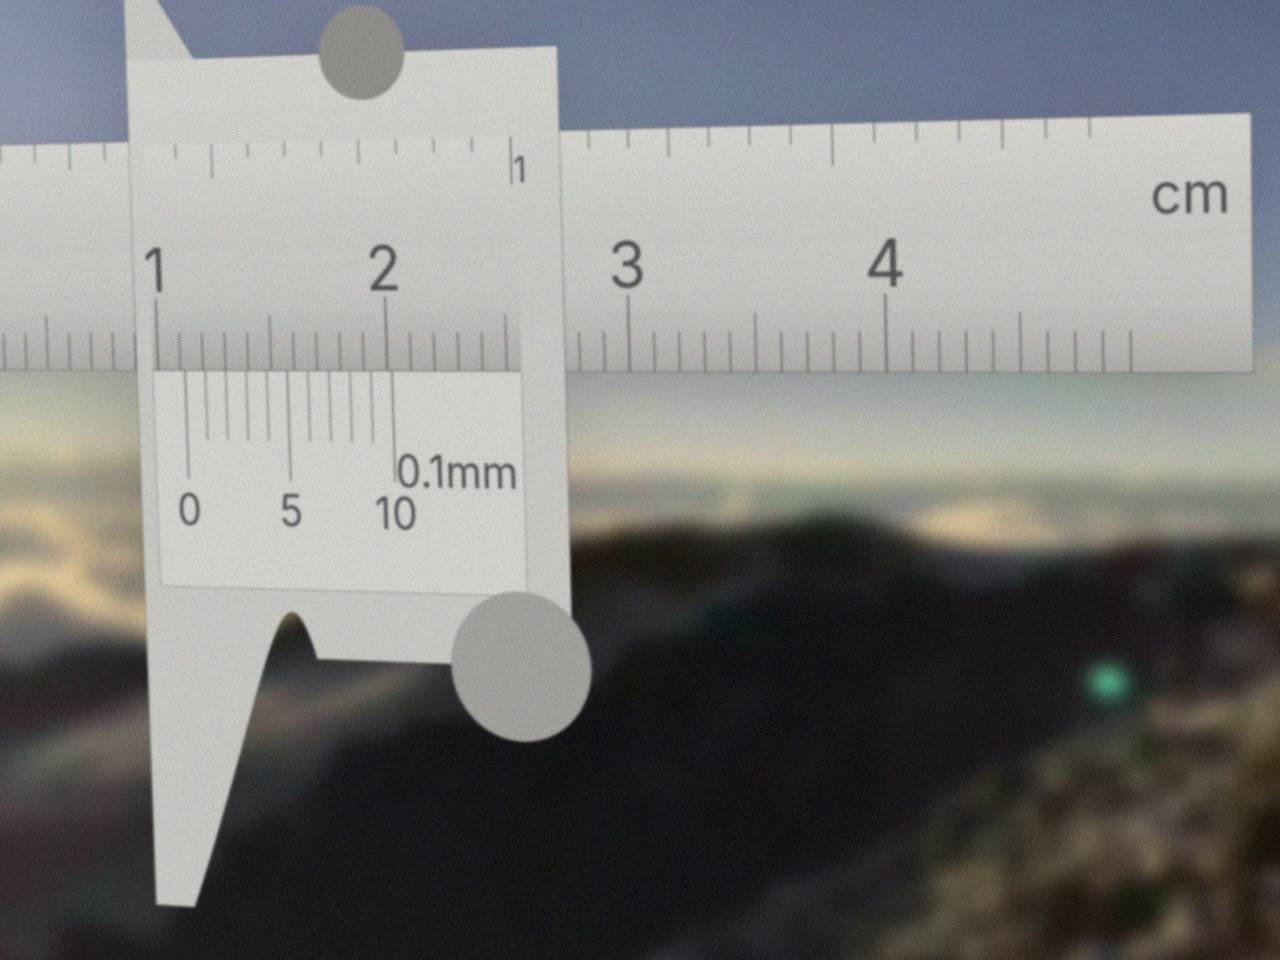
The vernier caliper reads 11.2 mm
